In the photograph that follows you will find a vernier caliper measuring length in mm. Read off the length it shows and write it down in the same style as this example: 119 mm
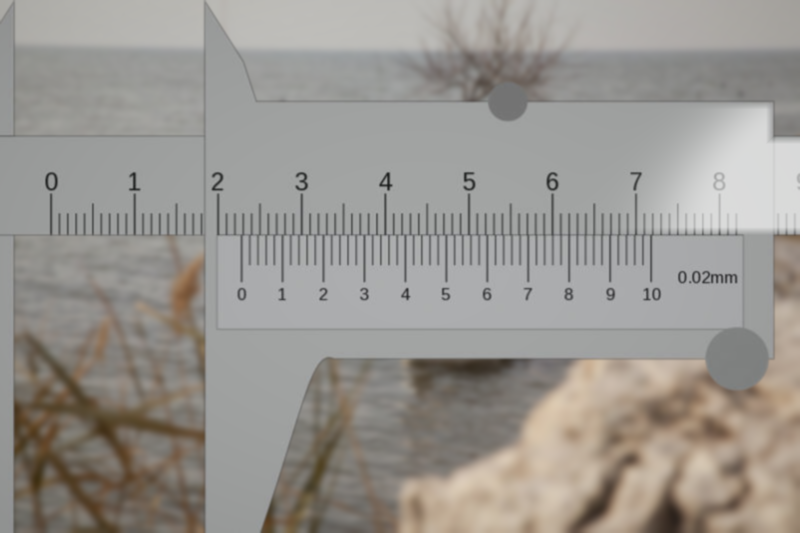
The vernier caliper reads 22.8 mm
